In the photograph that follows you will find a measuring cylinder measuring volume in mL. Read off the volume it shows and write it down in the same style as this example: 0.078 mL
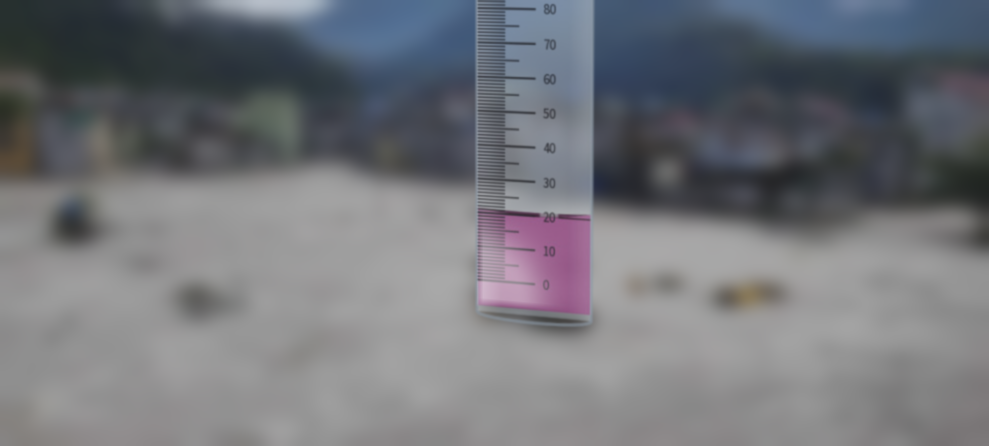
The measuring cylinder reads 20 mL
